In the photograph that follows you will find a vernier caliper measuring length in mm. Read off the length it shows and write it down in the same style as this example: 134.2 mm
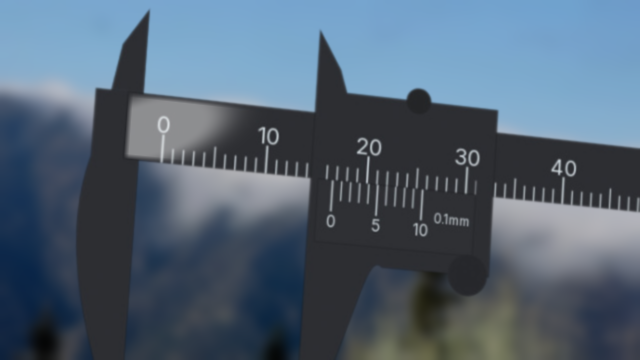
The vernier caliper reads 16.6 mm
